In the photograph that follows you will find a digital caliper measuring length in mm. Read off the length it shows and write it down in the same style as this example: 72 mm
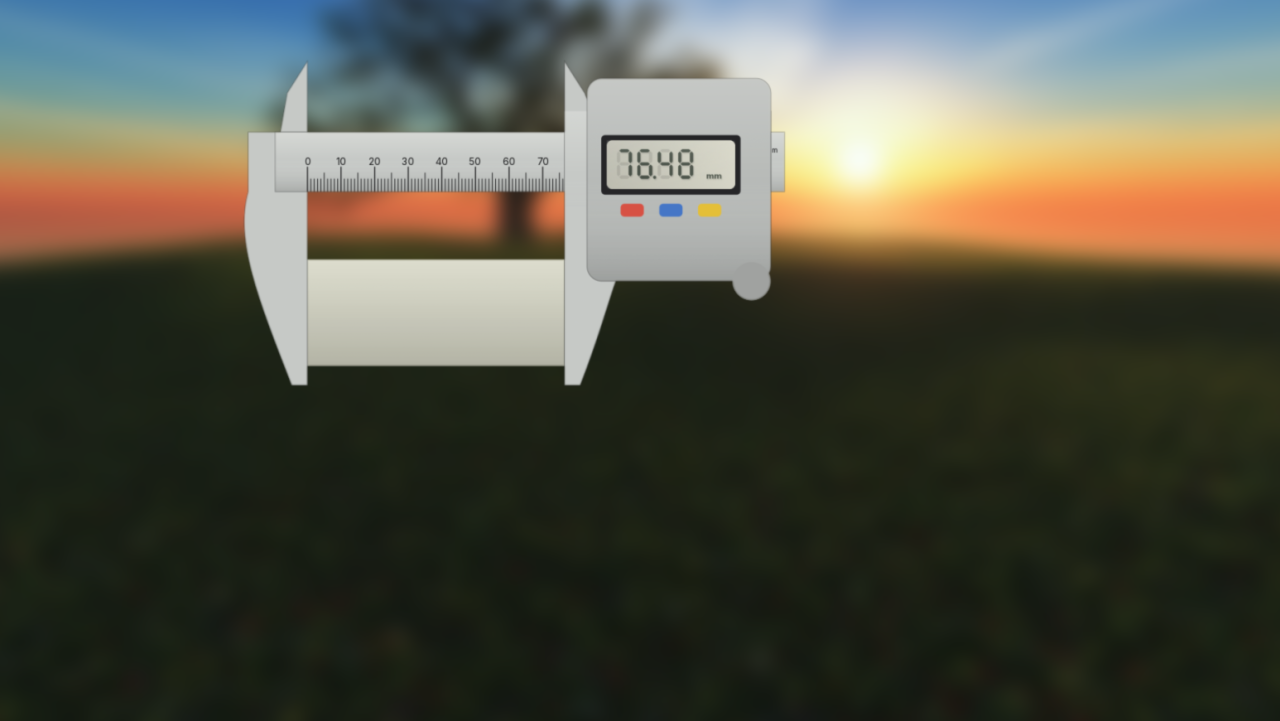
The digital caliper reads 76.48 mm
